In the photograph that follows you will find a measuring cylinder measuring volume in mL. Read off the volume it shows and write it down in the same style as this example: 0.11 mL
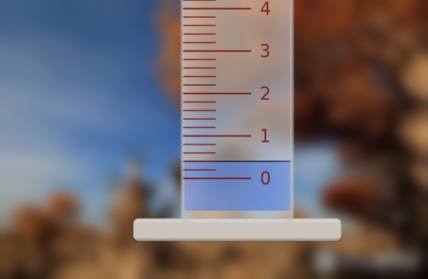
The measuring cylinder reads 0.4 mL
